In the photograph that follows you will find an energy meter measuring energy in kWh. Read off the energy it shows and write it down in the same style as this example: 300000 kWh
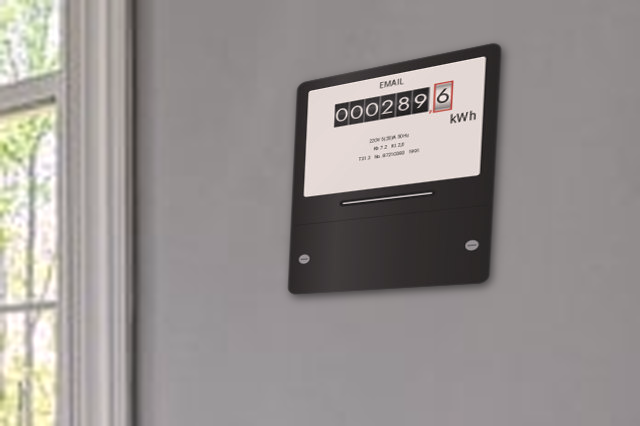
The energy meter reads 289.6 kWh
